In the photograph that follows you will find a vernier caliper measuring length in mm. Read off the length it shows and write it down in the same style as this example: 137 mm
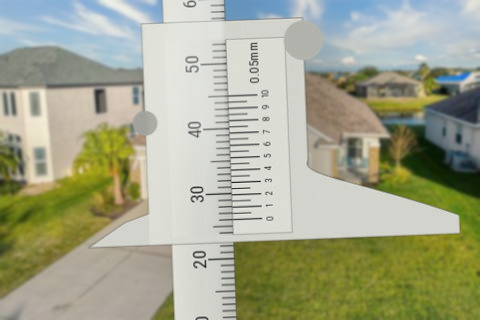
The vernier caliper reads 26.0 mm
